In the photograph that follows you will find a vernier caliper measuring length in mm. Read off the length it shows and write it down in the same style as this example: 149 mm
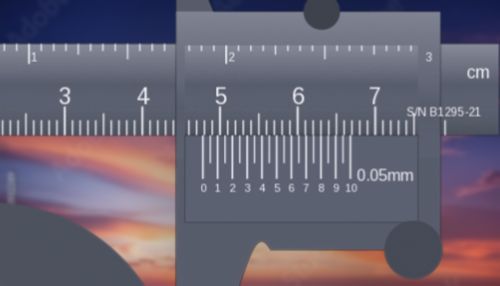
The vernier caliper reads 47.8 mm
